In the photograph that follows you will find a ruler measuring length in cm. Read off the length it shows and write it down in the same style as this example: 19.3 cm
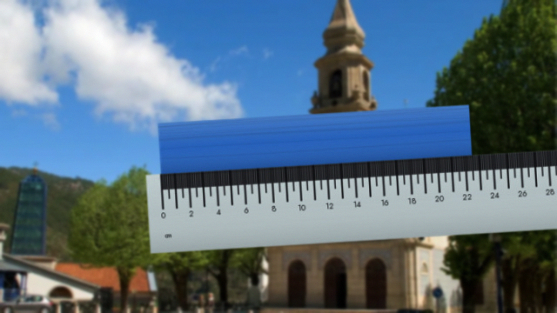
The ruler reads 22.5 cm
